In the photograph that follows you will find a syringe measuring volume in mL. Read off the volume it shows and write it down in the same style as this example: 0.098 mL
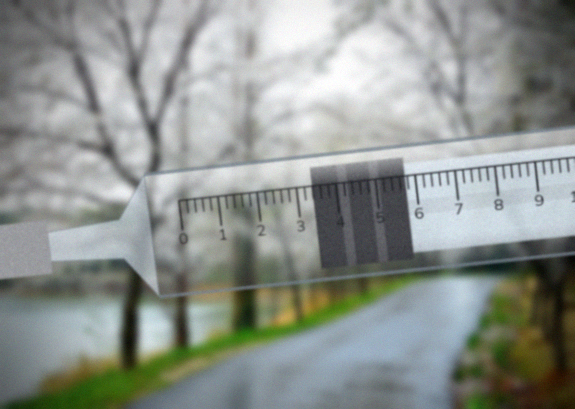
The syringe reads 3.4 mL
